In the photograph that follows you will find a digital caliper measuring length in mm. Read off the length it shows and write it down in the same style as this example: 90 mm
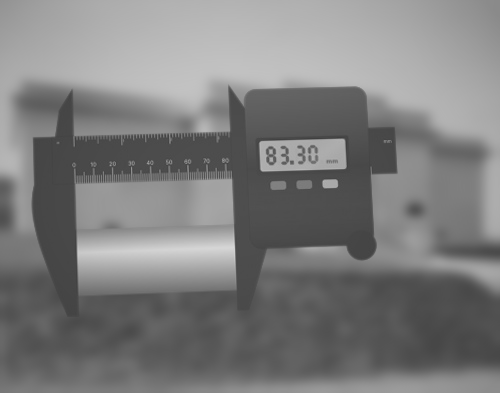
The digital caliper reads 83.30 mm
